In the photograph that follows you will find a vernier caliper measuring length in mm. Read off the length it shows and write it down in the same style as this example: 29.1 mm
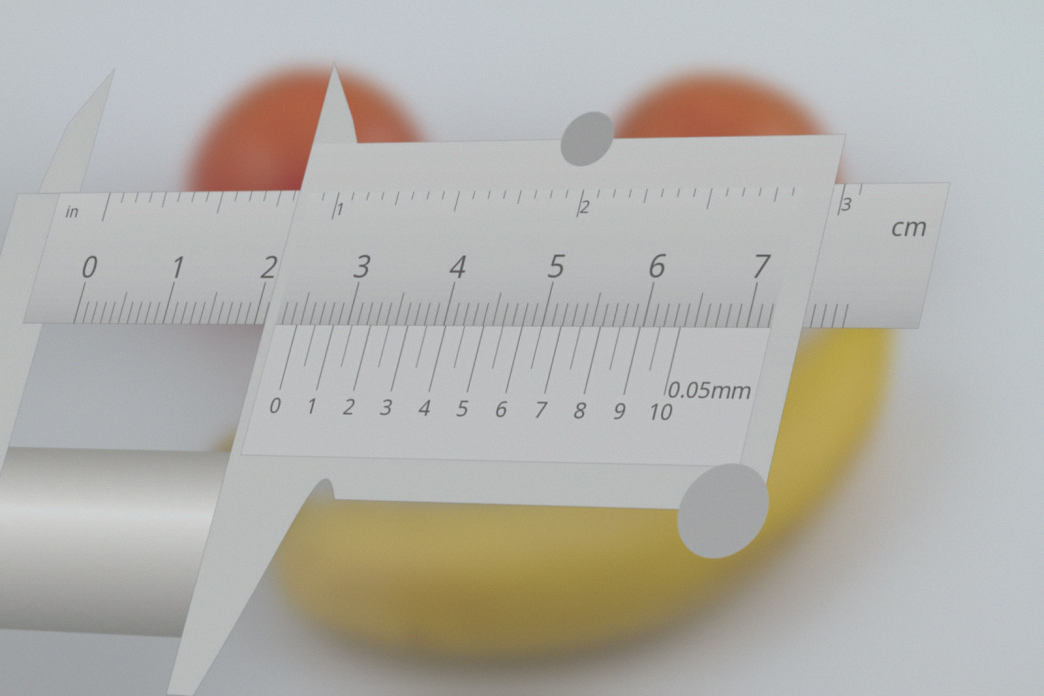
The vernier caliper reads 24.6 mm
